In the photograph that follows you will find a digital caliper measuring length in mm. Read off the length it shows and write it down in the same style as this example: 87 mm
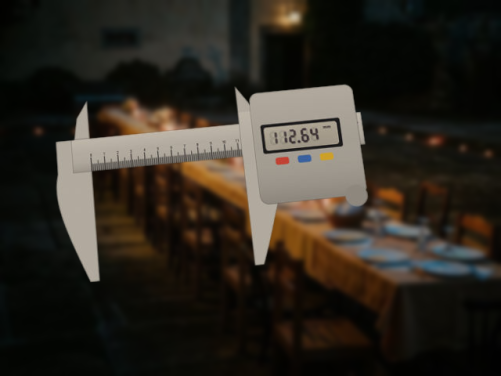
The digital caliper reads 112.64 mm
